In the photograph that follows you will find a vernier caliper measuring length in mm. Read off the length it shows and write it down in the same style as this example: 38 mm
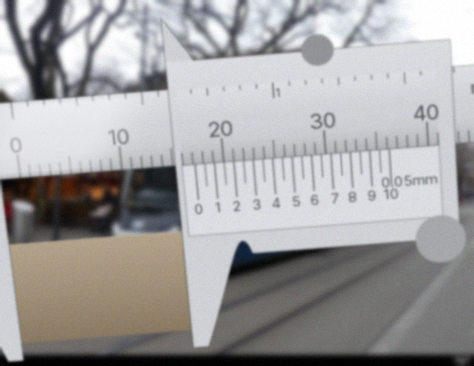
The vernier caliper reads 17.2 mm
